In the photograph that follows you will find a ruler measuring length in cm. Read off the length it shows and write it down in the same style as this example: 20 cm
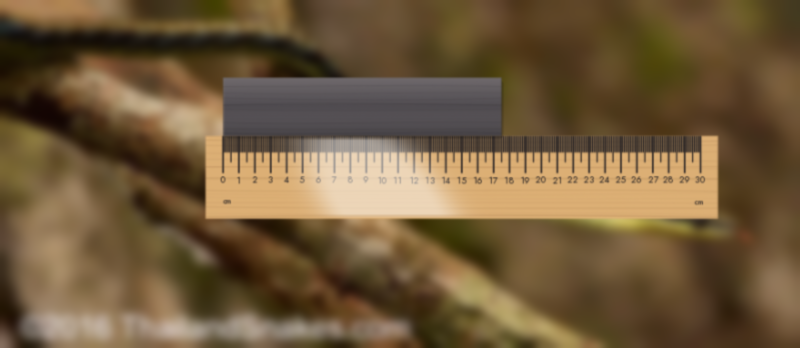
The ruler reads 17.5 cm
